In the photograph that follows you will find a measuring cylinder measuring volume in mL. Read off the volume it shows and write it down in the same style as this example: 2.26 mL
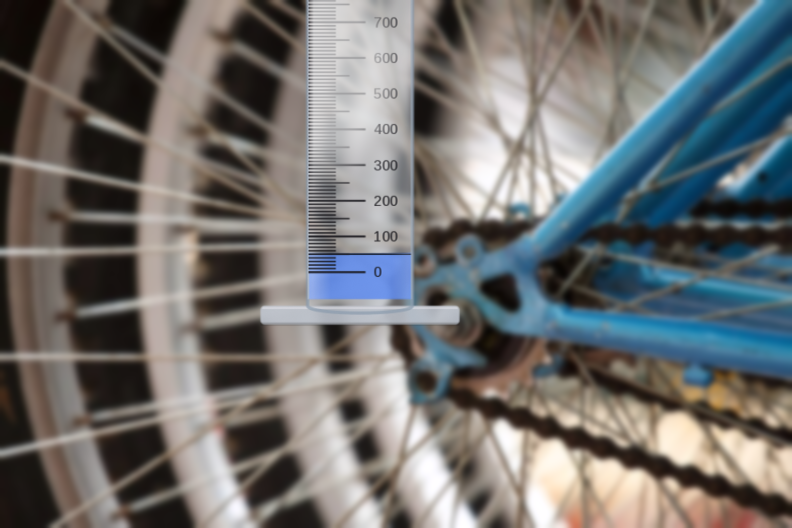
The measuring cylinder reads 50 mL
